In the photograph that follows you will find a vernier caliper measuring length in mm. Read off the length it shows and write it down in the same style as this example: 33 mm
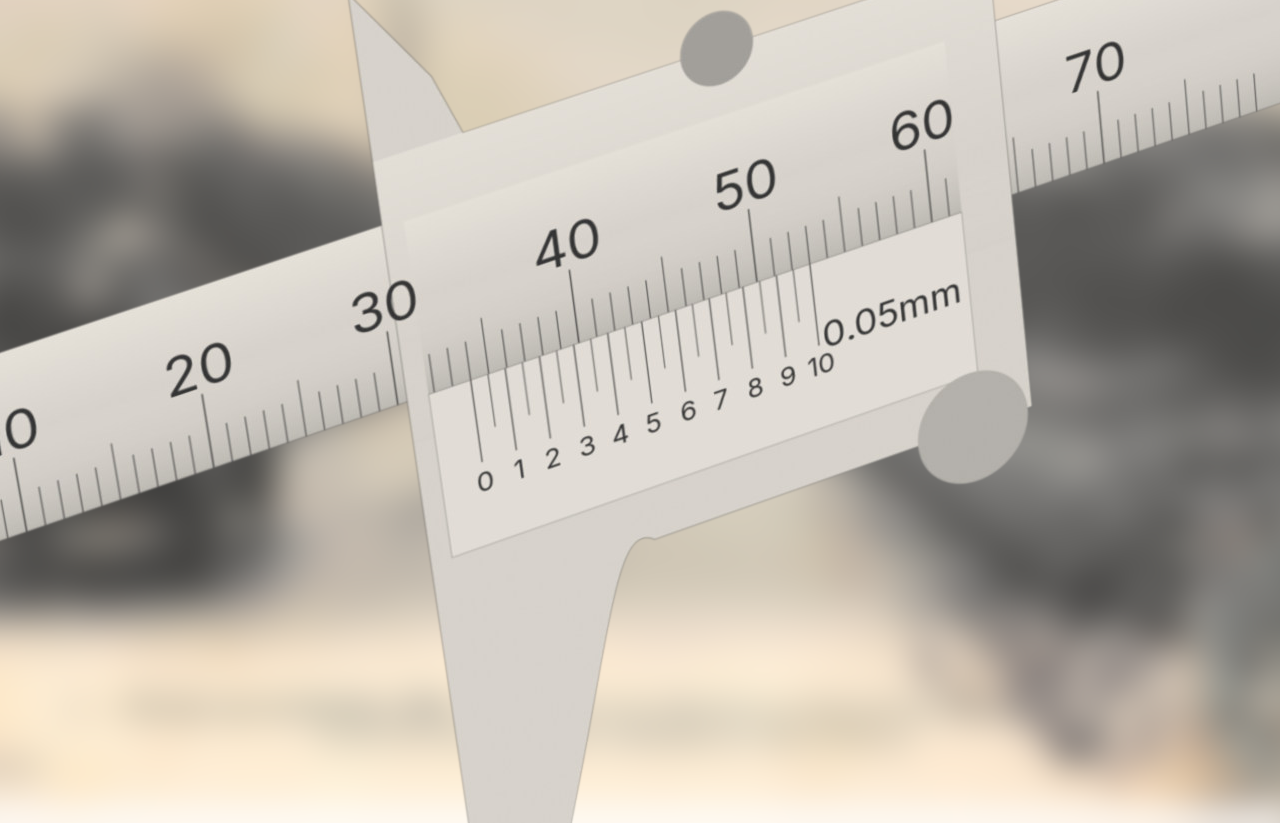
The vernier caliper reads 34.0 mm
